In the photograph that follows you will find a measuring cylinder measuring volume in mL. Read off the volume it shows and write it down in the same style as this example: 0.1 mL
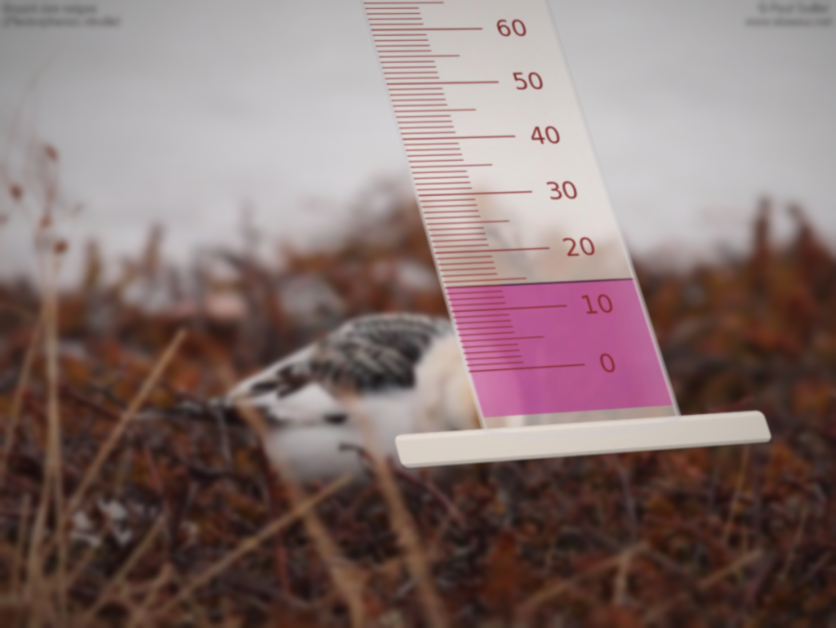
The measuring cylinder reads 14 mL
